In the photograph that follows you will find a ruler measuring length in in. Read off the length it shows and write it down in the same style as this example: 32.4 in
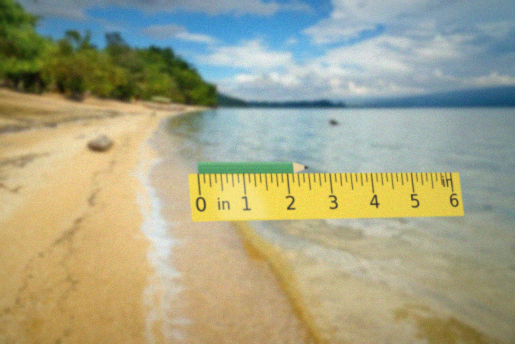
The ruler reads 2.5 in
